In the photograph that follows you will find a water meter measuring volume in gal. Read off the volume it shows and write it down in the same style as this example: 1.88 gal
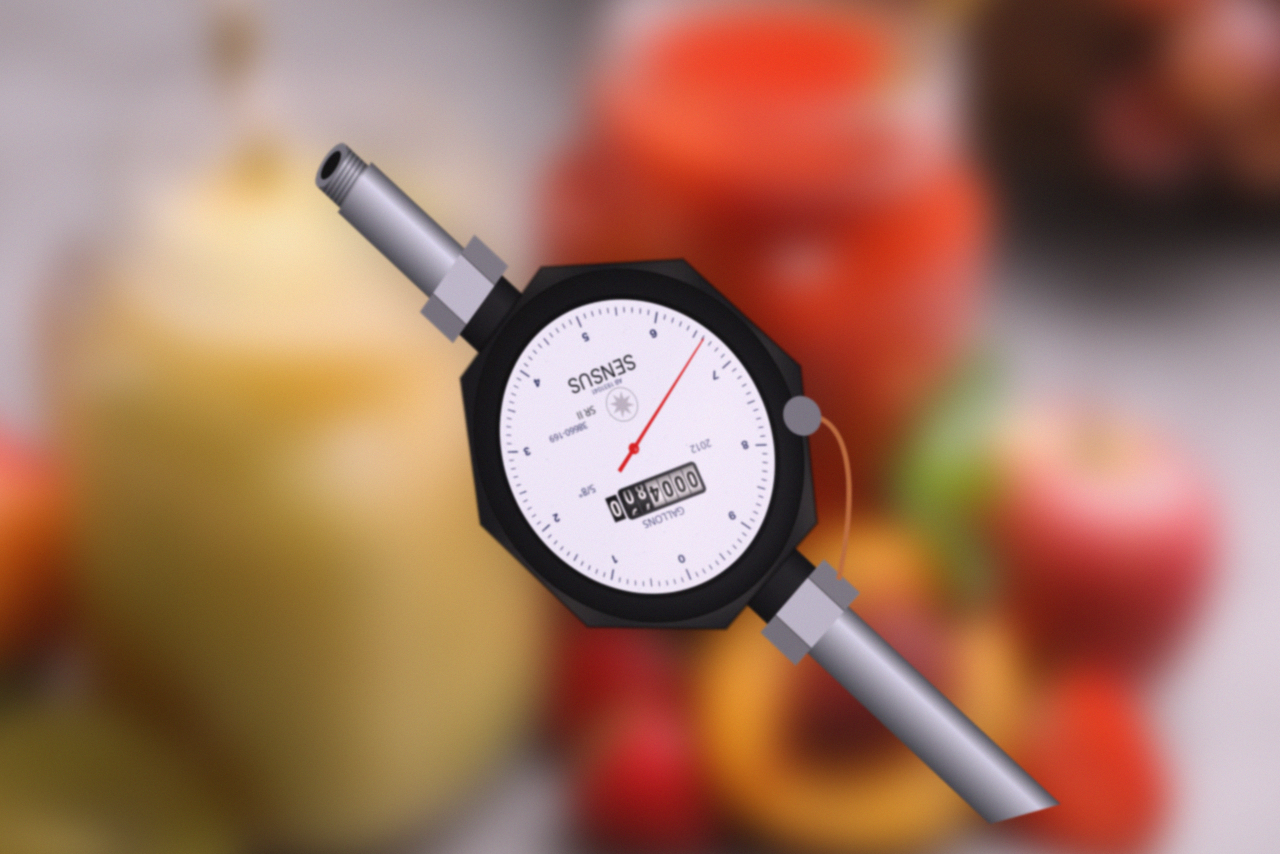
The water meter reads 4796.6 gal
